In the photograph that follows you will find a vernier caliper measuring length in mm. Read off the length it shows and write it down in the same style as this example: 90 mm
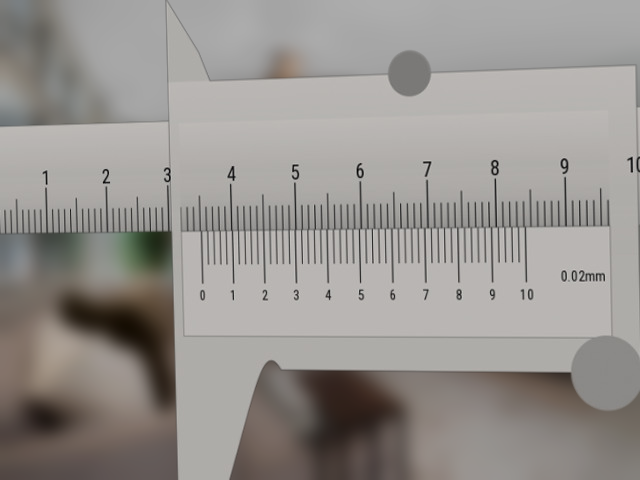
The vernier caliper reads 35.2 mm
